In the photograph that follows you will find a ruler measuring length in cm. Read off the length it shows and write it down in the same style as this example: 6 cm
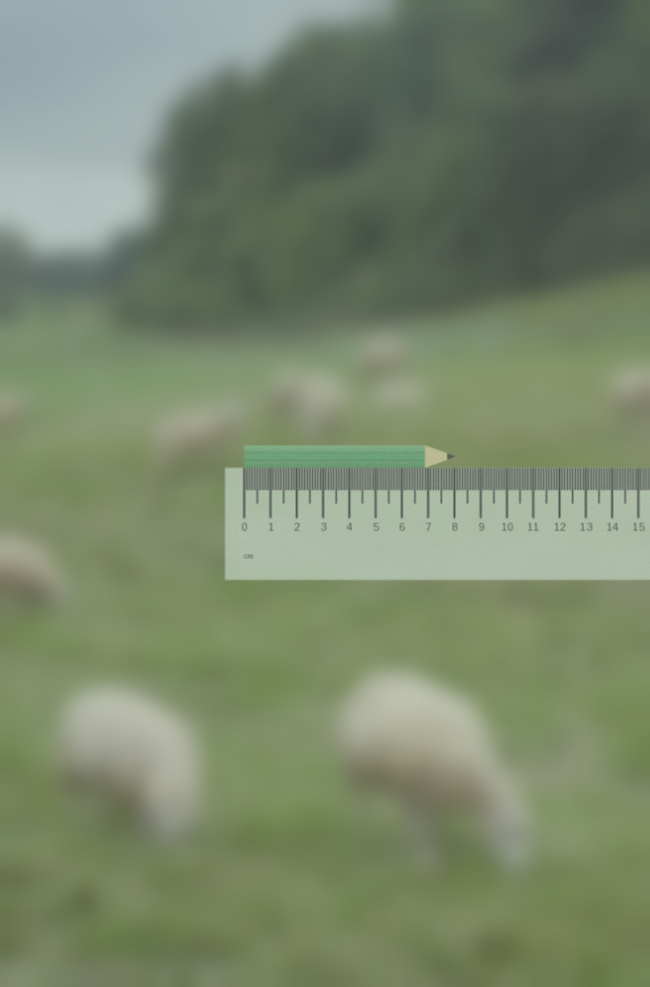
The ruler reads 8 cm
